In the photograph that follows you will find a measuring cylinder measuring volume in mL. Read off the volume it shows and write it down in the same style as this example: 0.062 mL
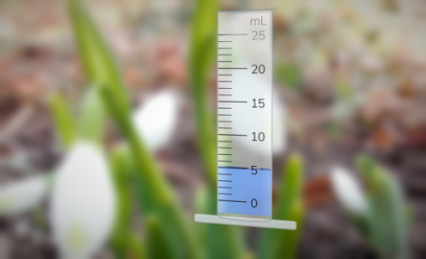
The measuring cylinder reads 5 mL
